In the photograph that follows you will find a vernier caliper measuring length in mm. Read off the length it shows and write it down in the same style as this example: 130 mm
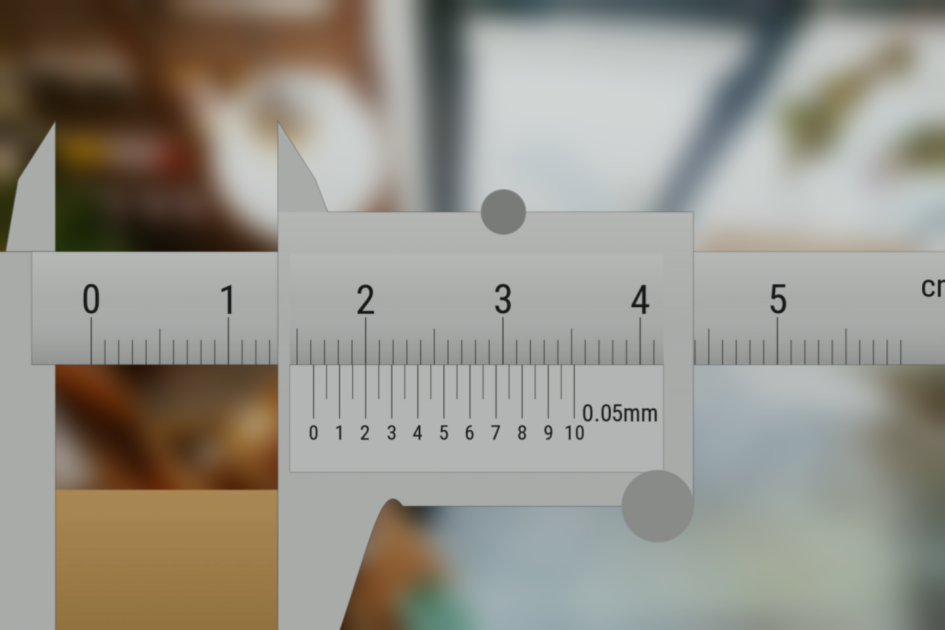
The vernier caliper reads 16.2 mm
